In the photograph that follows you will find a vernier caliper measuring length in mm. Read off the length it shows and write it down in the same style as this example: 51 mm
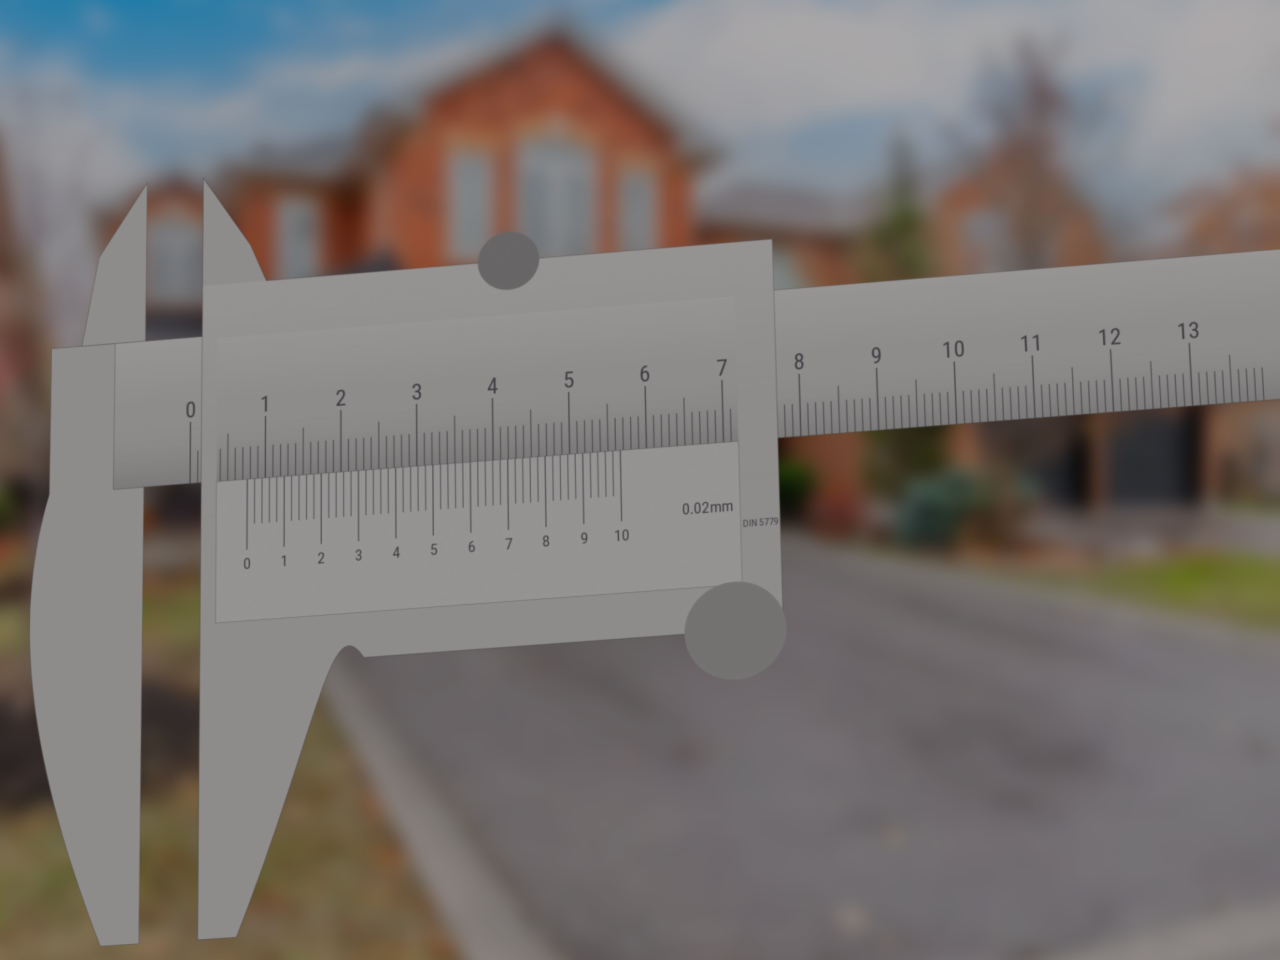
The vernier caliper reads 7.6 mm
